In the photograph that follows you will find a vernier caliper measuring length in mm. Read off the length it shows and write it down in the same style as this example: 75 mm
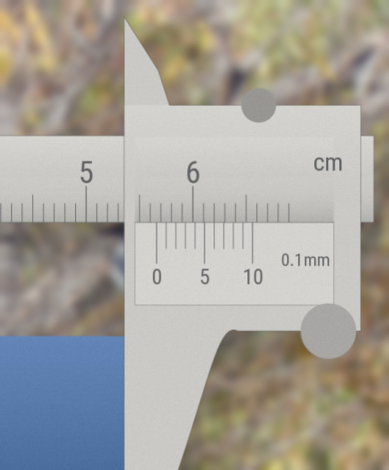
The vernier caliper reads 56.6 mm
